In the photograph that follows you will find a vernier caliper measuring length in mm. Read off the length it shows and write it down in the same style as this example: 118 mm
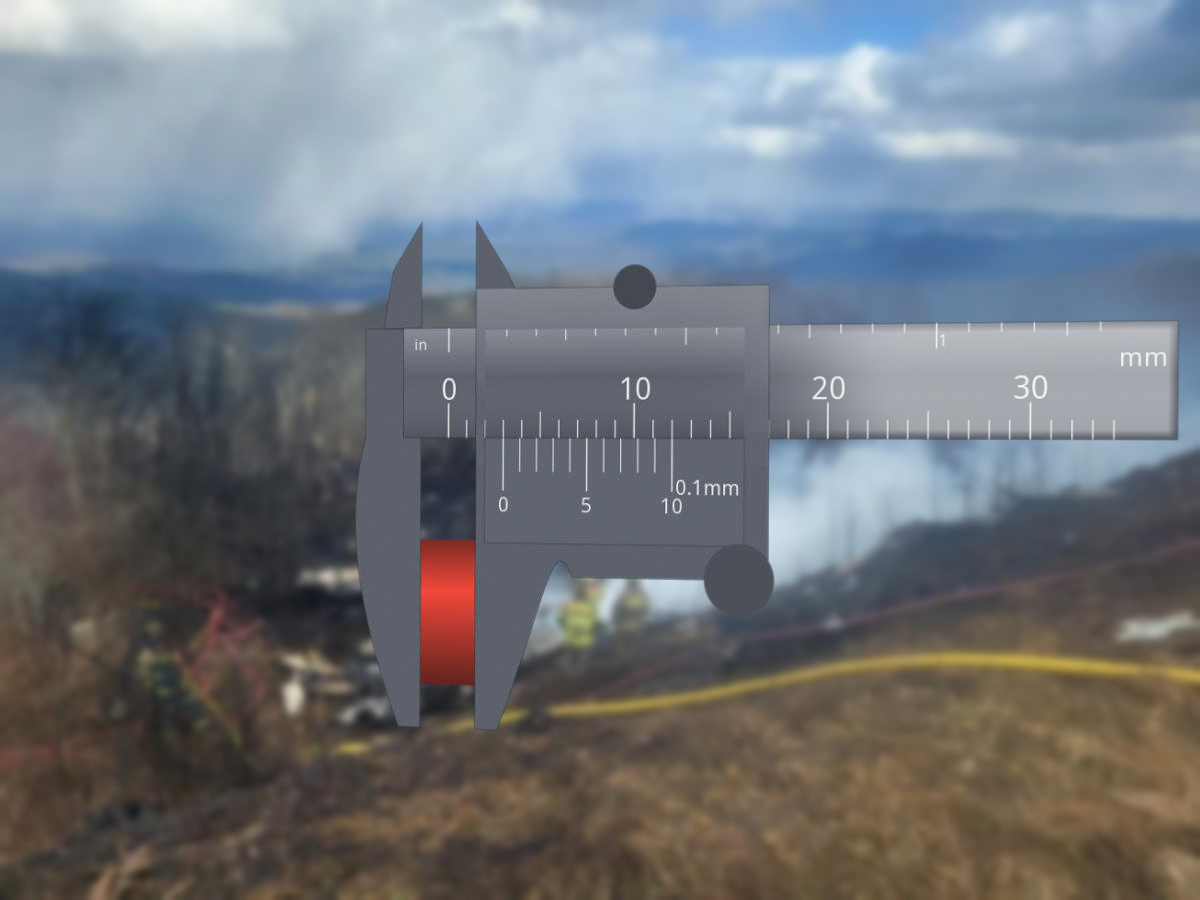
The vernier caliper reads 3.0 mm
